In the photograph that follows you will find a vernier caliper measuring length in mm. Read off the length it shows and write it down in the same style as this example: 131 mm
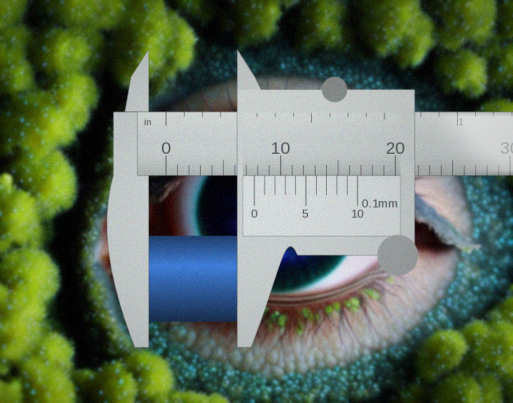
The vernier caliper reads 7.7 mm
